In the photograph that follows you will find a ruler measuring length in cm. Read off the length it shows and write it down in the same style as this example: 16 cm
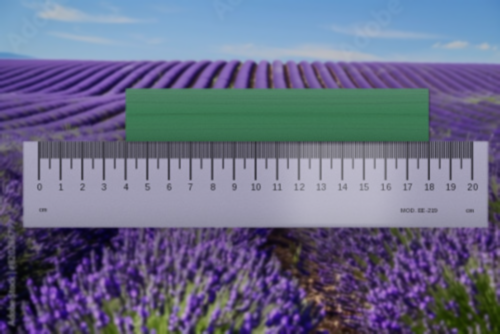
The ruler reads 14 cm
